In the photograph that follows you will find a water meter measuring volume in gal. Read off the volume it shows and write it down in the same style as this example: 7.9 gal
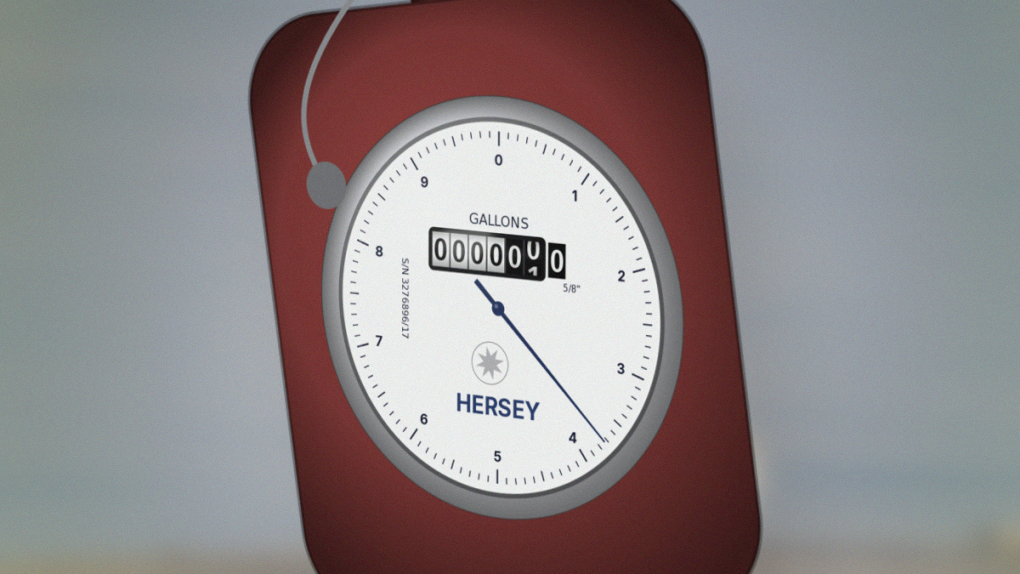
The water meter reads 3.7 gal
